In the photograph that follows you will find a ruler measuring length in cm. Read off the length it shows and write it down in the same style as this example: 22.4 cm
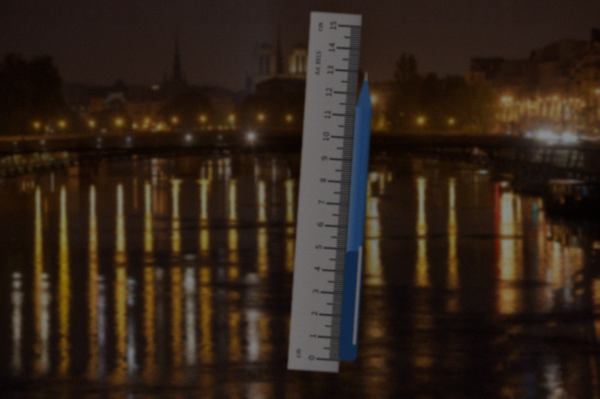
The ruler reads 13 cm
